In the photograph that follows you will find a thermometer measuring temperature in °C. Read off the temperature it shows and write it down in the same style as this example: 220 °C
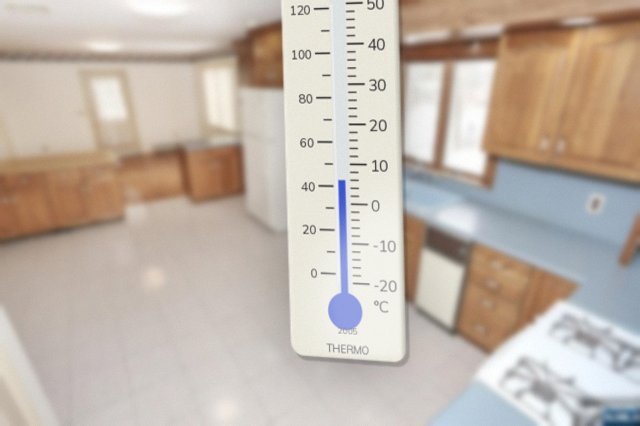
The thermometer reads 6 °C
